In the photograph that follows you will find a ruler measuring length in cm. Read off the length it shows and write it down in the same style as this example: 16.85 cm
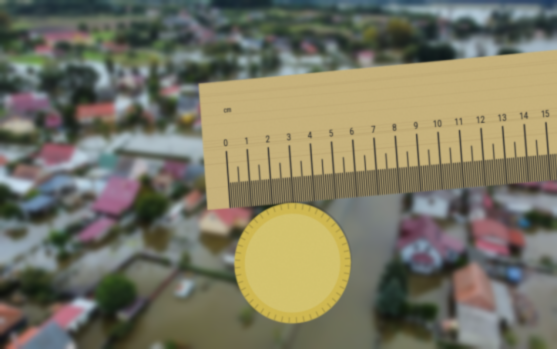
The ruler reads 5.5 cm
